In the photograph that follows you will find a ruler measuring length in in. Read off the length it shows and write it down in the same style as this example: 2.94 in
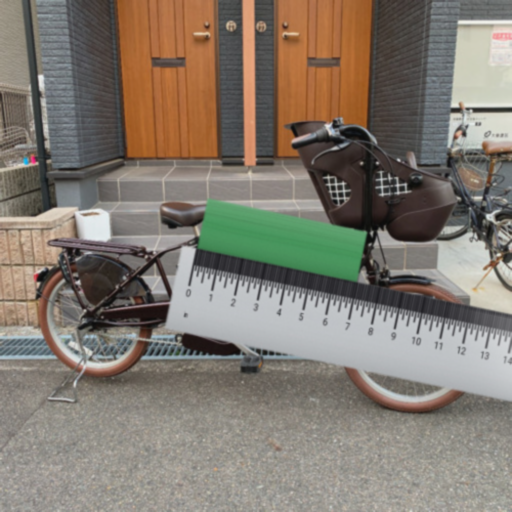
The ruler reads 7 in
